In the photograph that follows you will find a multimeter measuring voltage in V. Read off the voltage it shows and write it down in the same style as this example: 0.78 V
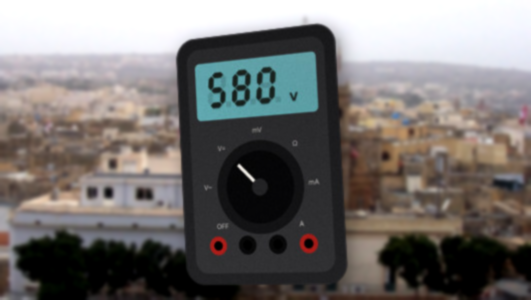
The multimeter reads 580 V
